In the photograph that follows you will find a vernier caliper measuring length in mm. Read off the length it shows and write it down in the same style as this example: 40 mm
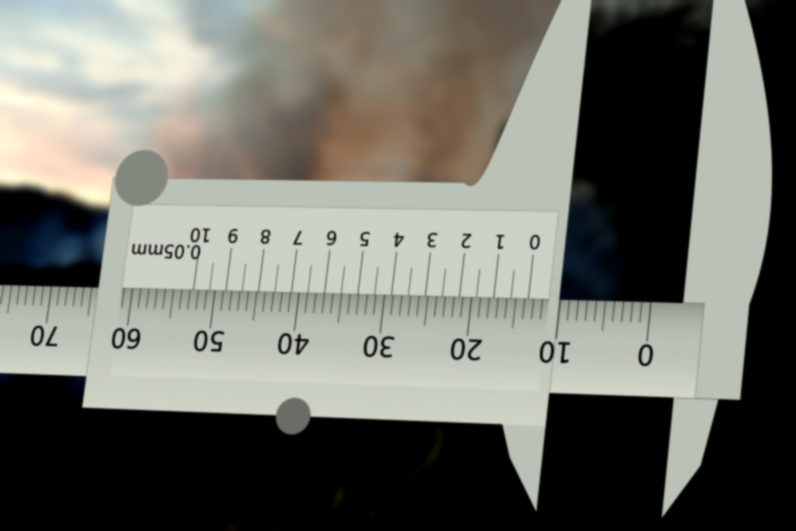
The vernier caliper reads 13.6 mm
